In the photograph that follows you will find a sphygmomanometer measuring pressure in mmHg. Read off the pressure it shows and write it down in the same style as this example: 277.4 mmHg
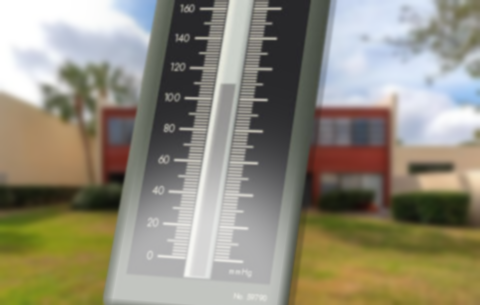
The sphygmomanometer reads 110 mmHg
